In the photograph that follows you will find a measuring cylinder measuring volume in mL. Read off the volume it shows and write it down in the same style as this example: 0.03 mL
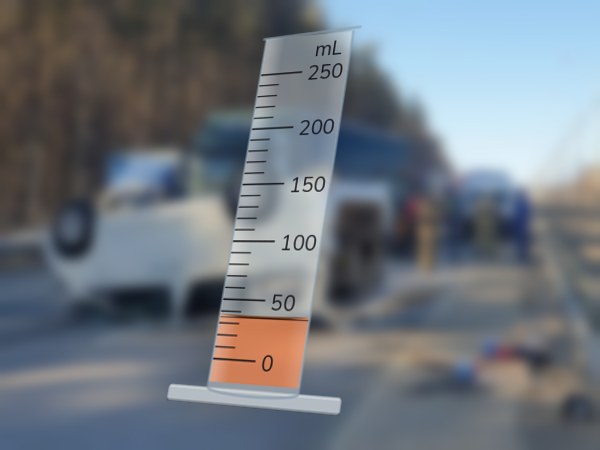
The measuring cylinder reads 35 mL
